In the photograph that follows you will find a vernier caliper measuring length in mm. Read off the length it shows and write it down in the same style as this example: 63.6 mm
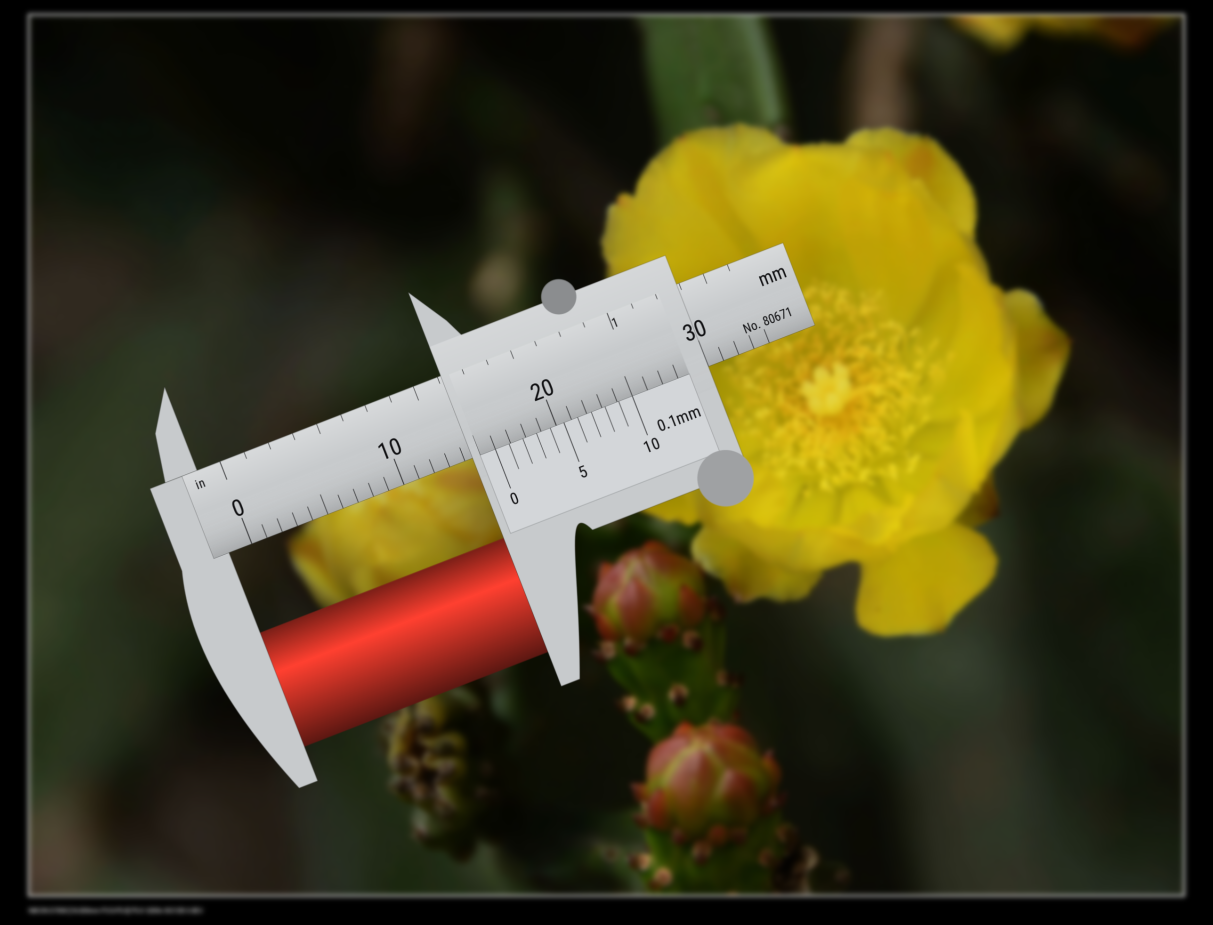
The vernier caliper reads 16.0 mm
